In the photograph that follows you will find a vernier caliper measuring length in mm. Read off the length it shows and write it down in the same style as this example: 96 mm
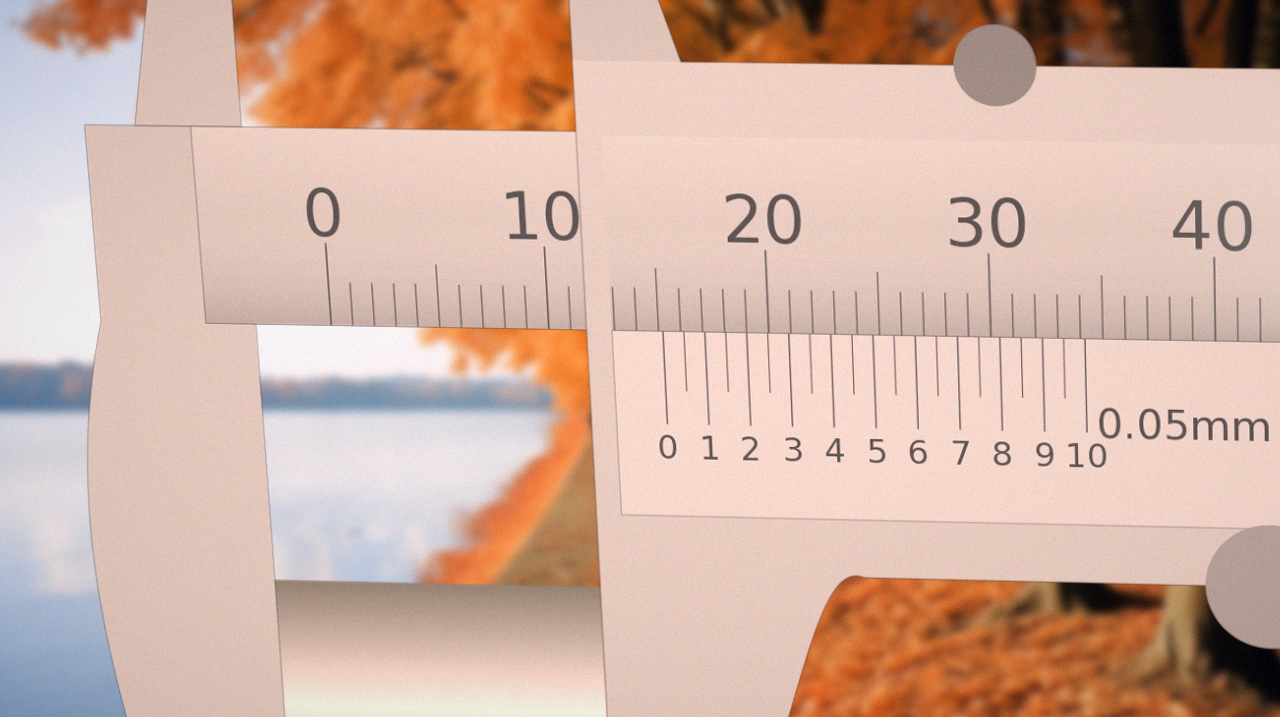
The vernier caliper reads 15.2 mm
